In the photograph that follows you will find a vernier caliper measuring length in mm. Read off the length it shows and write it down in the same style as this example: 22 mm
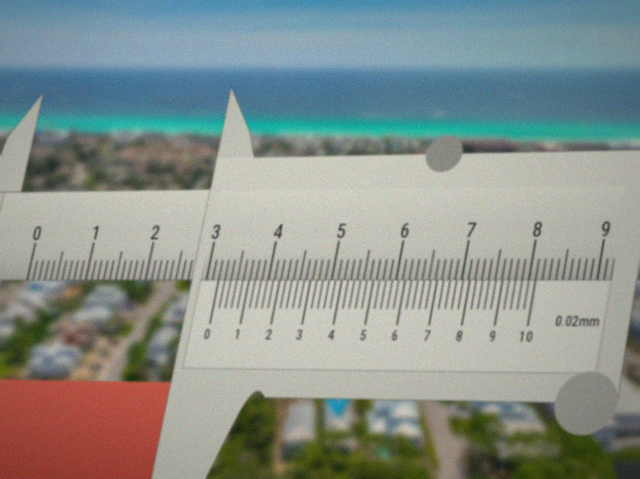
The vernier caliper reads 32.0 mm
